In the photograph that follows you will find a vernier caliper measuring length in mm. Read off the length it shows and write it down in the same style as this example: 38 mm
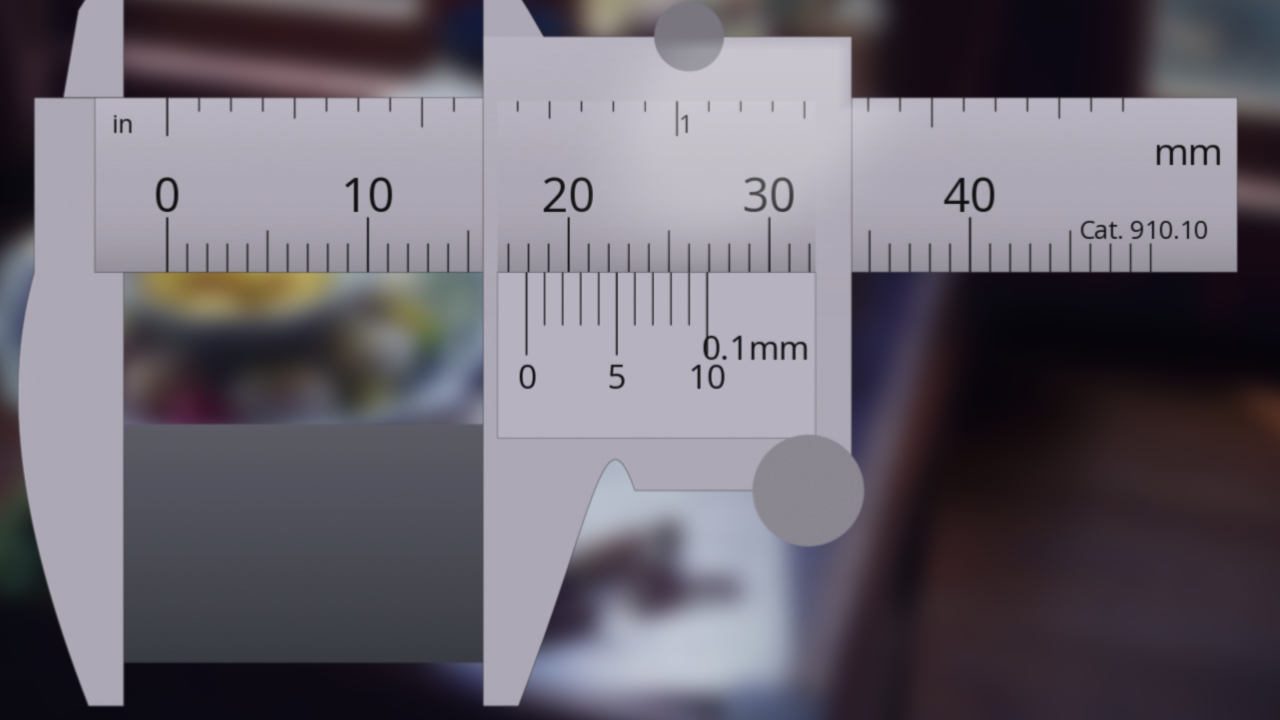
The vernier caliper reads 17.9 mm
